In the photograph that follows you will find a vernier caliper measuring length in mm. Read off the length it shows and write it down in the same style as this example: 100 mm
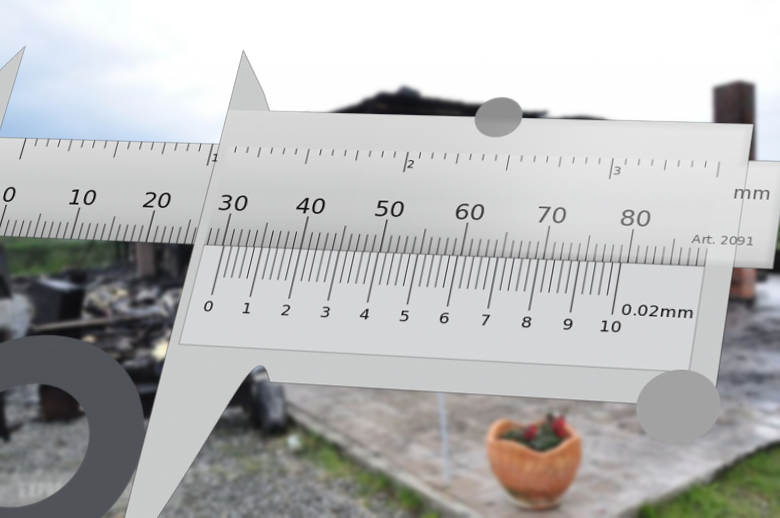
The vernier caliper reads 30.2 mm
